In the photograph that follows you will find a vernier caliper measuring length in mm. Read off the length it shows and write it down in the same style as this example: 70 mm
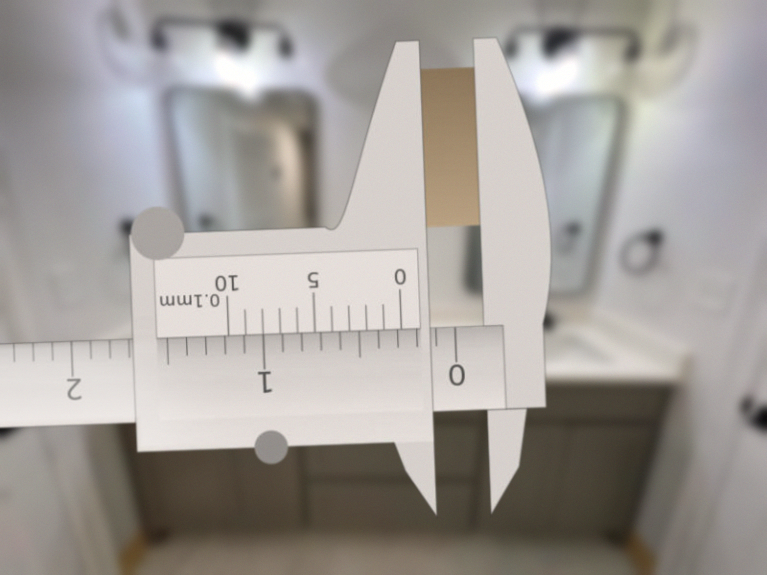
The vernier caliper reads 2.8 mm
